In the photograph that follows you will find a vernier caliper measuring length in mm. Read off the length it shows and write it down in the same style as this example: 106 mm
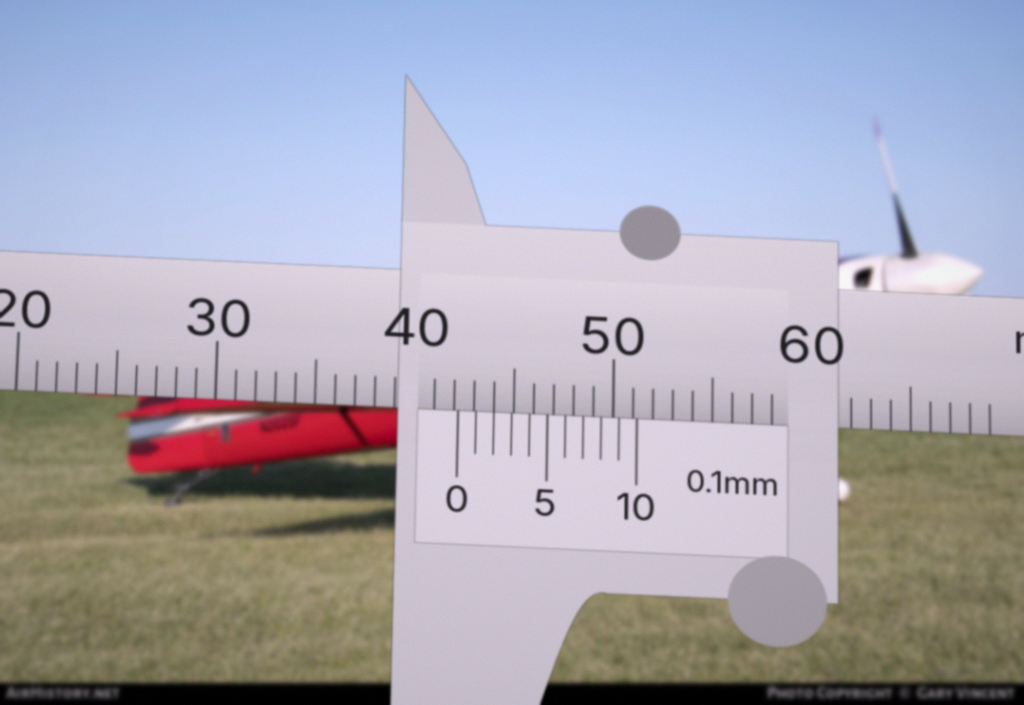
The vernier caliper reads 42.2 mm
